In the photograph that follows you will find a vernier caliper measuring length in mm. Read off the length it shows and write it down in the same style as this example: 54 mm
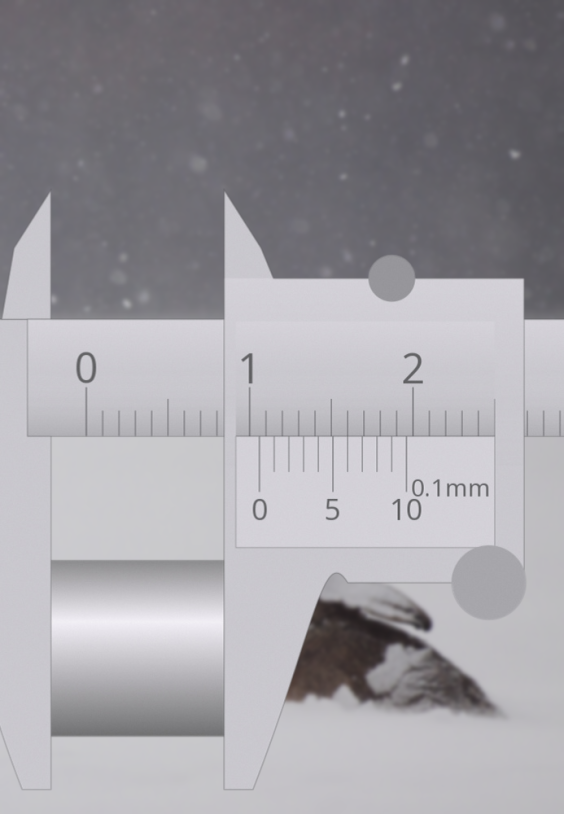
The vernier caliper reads 10.6 mm
